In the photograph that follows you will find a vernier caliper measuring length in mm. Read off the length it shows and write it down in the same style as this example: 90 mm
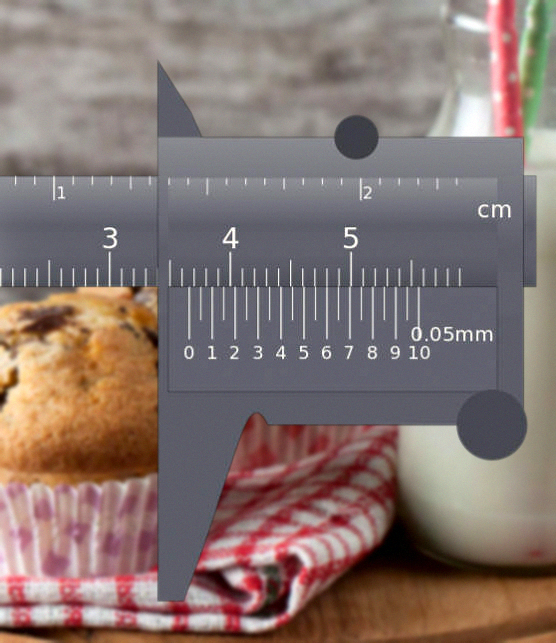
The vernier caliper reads 36.6 mm
